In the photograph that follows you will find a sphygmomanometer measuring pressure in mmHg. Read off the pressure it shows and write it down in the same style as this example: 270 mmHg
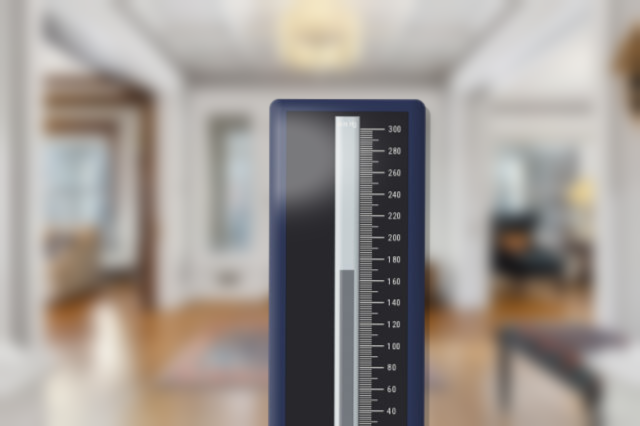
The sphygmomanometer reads 170 mmHg
